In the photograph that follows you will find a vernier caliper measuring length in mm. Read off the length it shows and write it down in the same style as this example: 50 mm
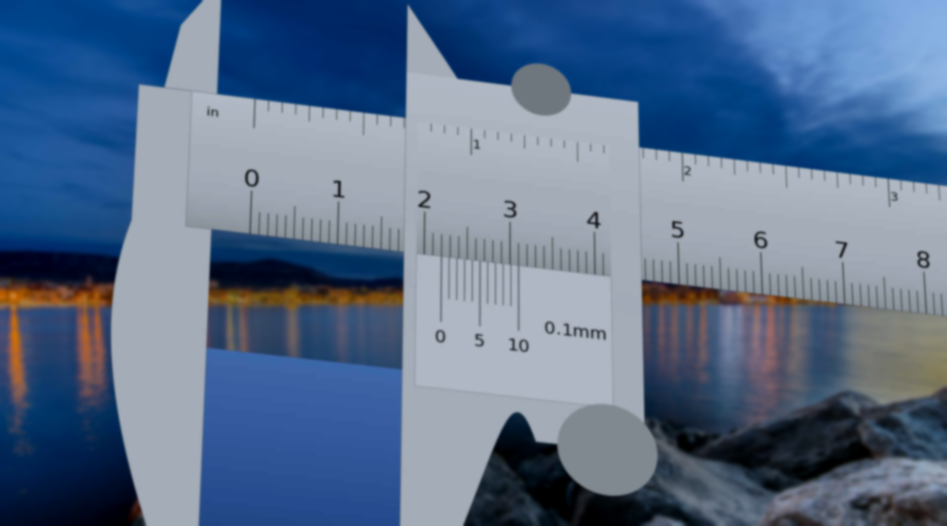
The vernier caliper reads 22.0 mm
